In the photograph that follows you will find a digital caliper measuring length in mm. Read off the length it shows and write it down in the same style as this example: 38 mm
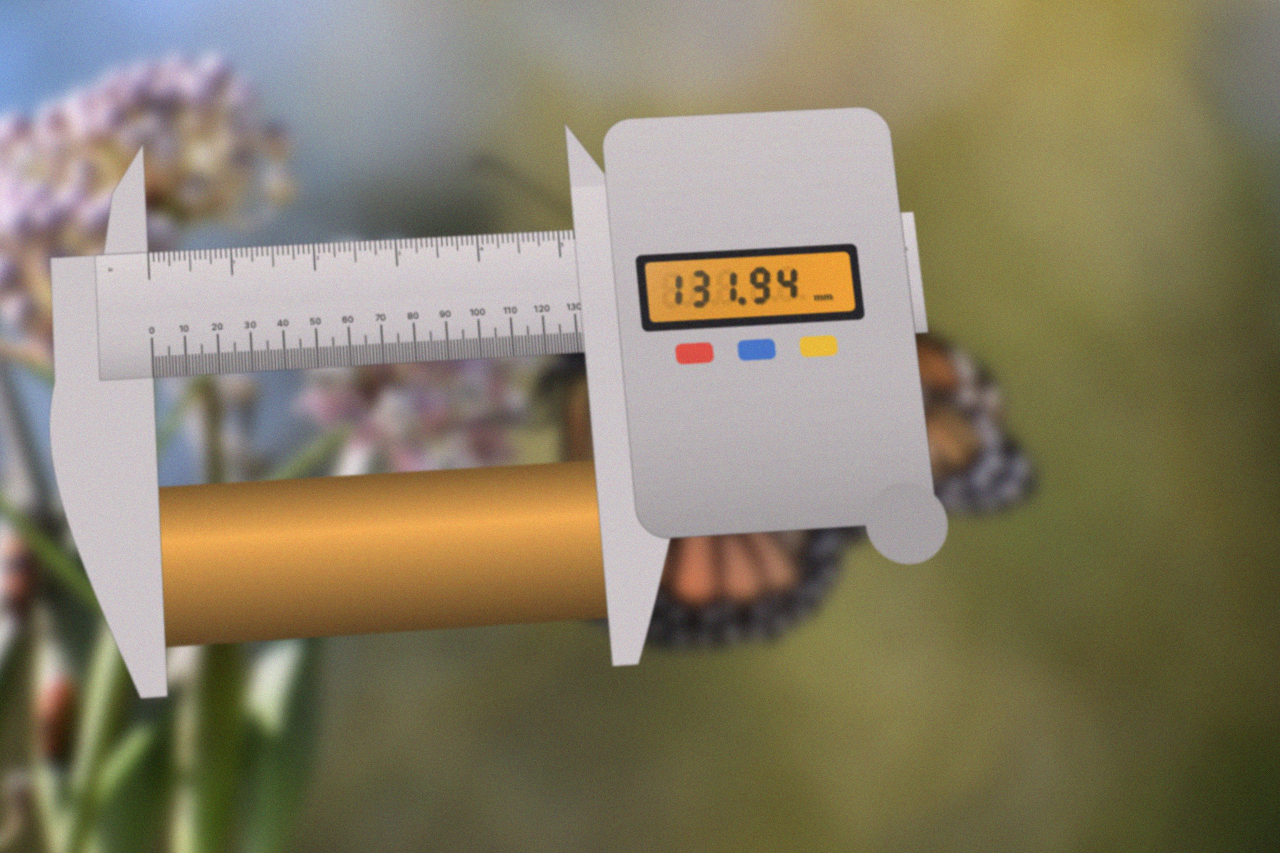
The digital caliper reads 131.94 mm
